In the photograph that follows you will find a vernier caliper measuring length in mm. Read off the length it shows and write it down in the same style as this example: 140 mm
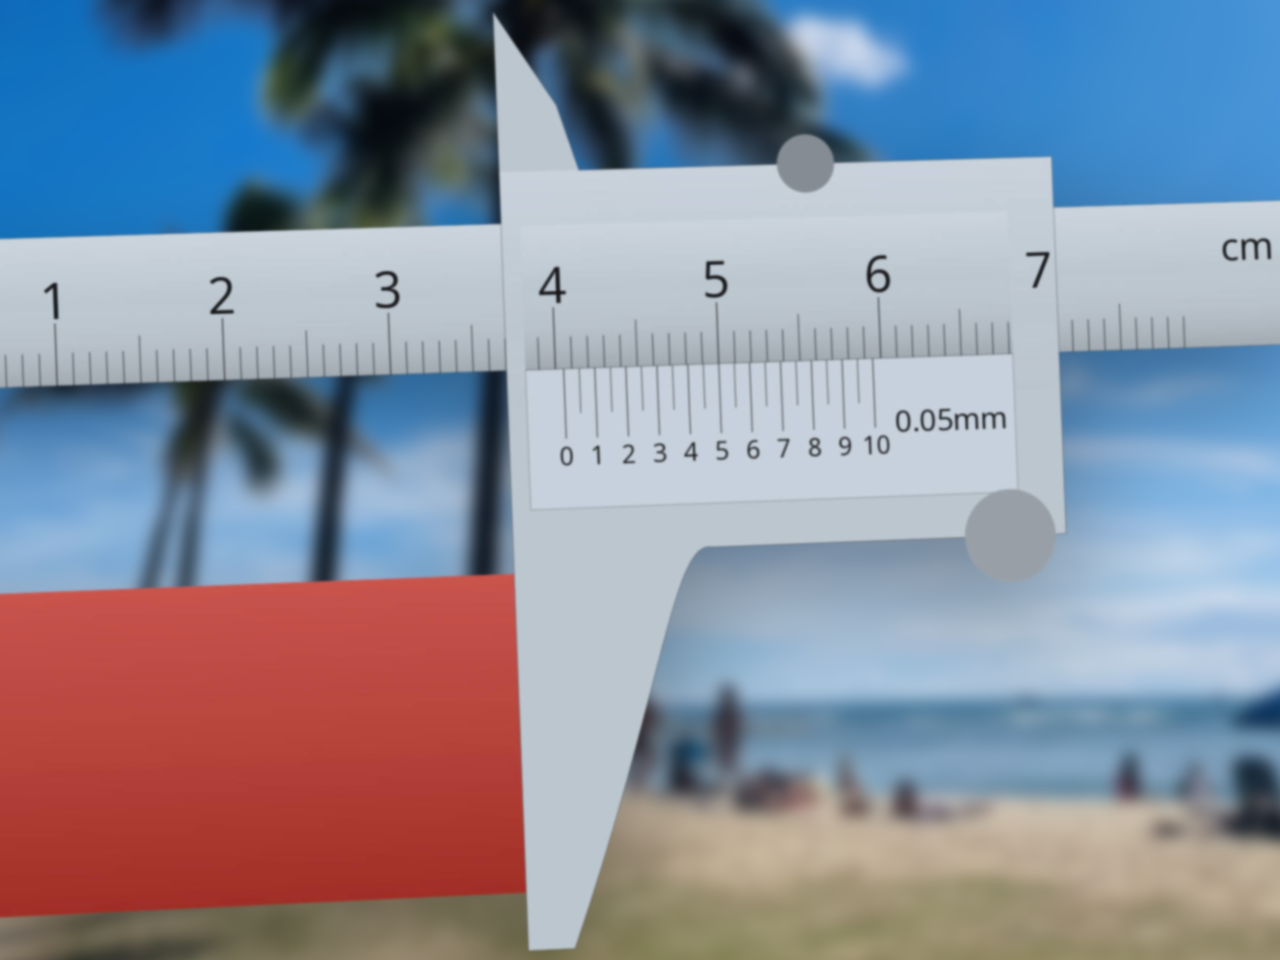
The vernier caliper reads 40.5 mm
